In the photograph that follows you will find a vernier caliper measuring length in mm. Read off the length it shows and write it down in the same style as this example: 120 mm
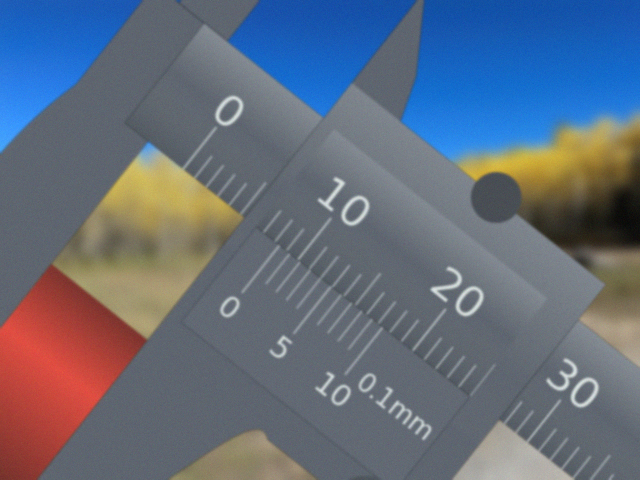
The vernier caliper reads 8.4 mm
